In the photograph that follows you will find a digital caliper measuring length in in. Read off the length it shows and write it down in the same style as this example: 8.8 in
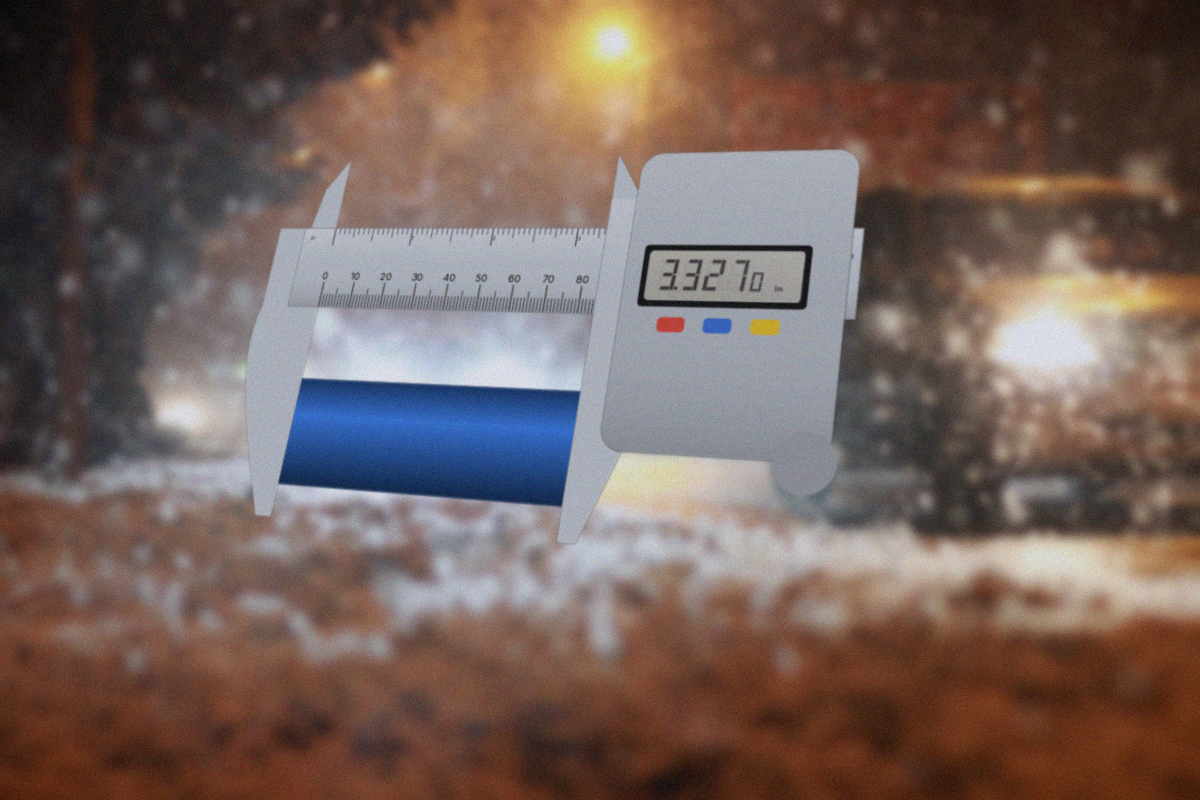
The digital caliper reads 3.3270 in
